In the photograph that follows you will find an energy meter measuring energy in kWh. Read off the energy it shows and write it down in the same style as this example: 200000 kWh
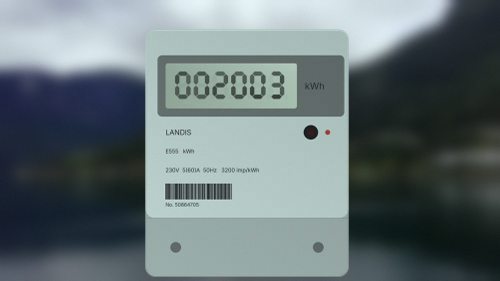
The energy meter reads 2003 kWh
